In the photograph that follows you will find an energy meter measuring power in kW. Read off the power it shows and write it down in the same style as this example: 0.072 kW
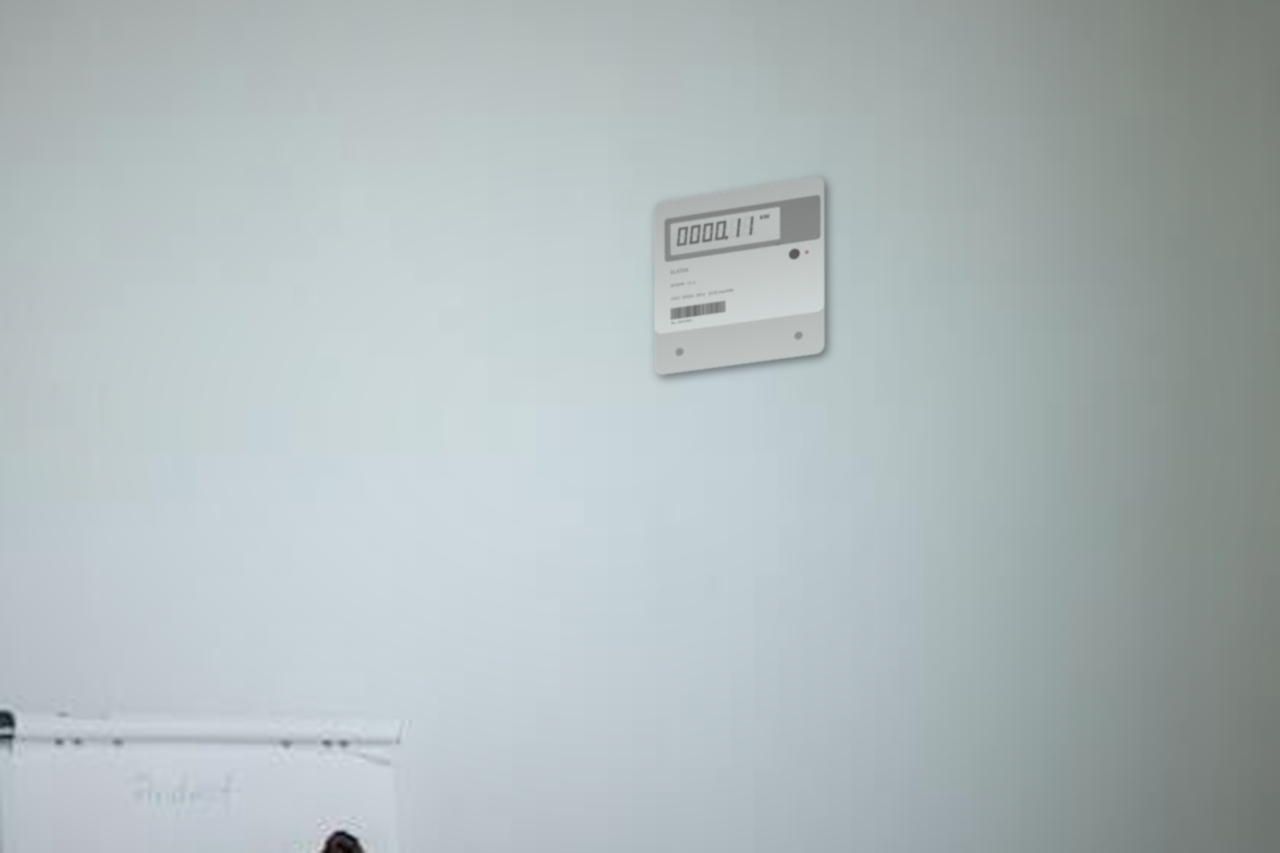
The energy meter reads 0.11 kW
